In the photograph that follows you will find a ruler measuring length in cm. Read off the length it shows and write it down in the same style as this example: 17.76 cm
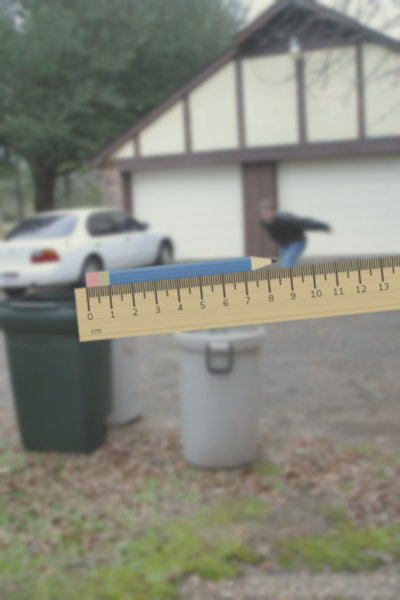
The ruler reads 8.5 cm
